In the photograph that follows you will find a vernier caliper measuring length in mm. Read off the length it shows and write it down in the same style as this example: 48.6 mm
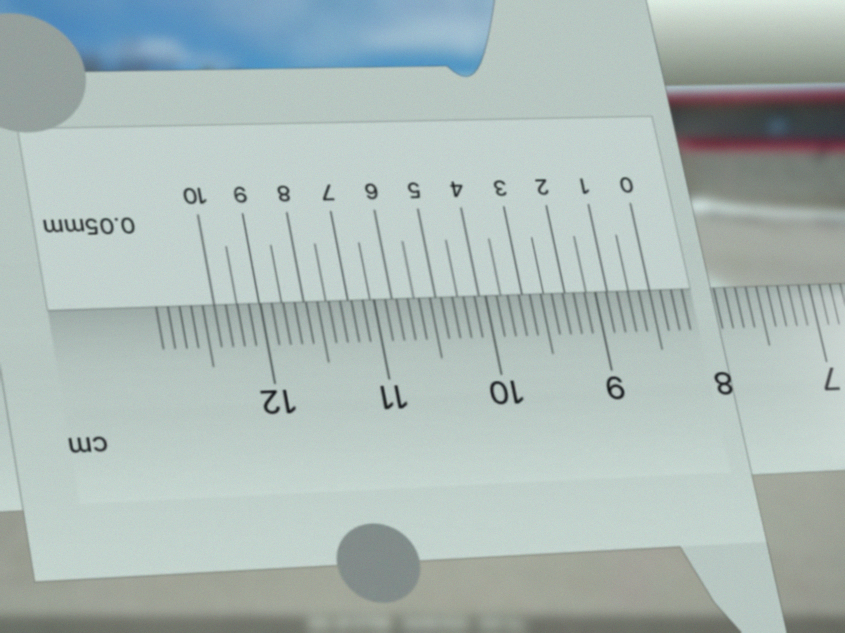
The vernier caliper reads 85.0 mm
